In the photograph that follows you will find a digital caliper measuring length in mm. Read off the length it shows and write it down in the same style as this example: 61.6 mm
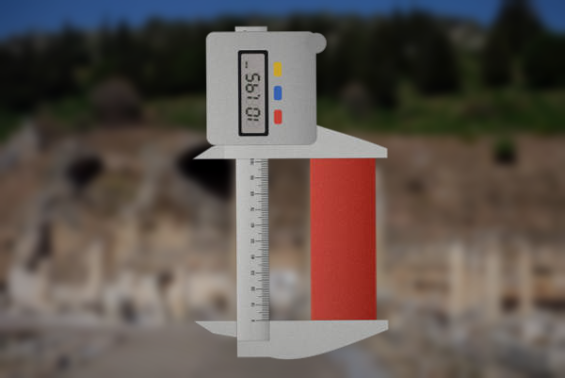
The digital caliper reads 101.95 mm
